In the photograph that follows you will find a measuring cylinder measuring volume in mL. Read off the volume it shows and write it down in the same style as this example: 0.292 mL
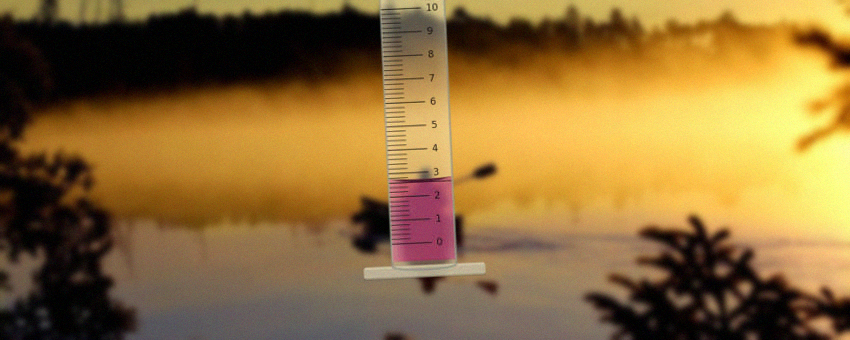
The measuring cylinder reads 2.6 mL
